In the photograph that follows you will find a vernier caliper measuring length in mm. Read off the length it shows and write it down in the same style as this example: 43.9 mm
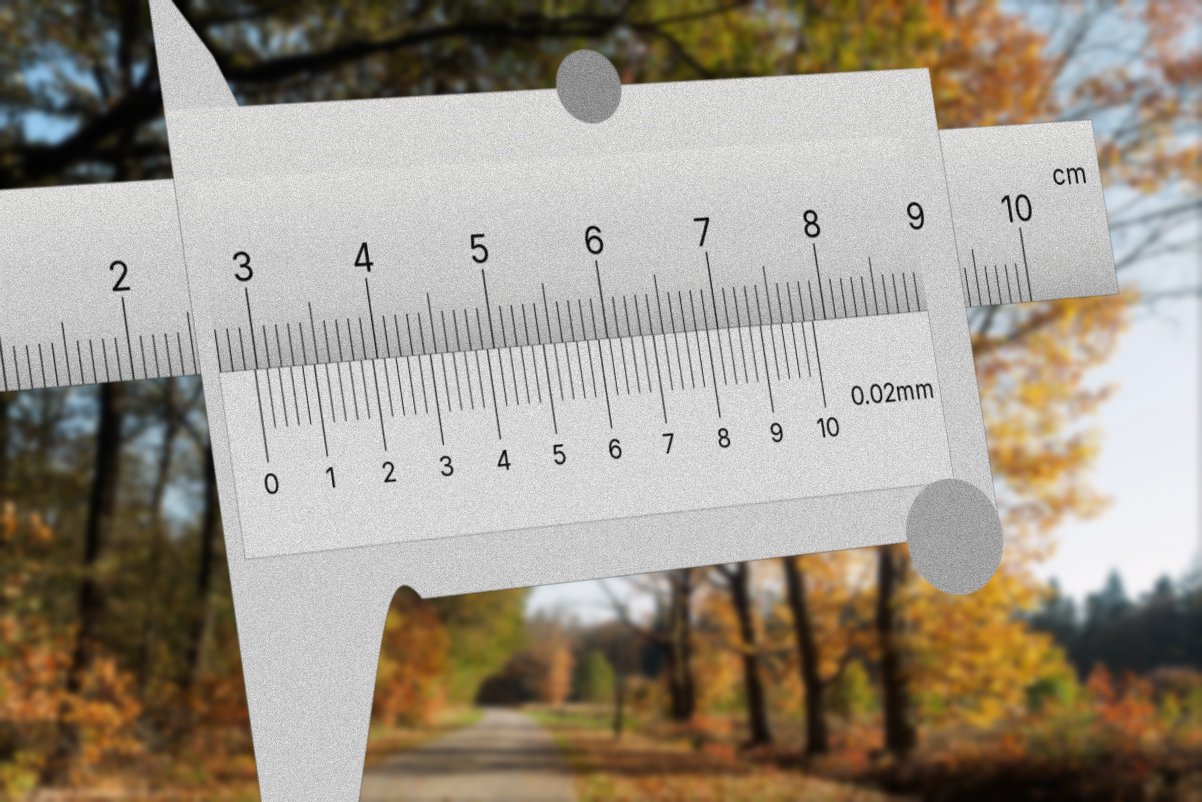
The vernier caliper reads 29.8 mm
